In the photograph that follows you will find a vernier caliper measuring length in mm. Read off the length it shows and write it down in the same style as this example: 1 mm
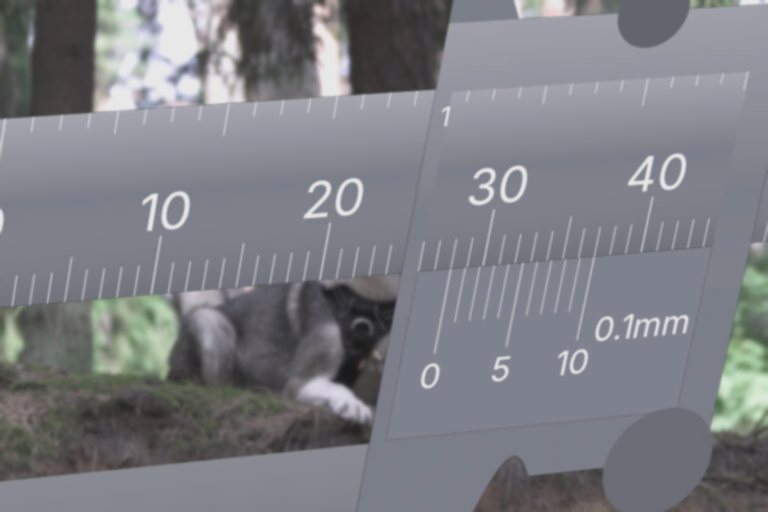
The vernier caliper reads 28.0 mm
